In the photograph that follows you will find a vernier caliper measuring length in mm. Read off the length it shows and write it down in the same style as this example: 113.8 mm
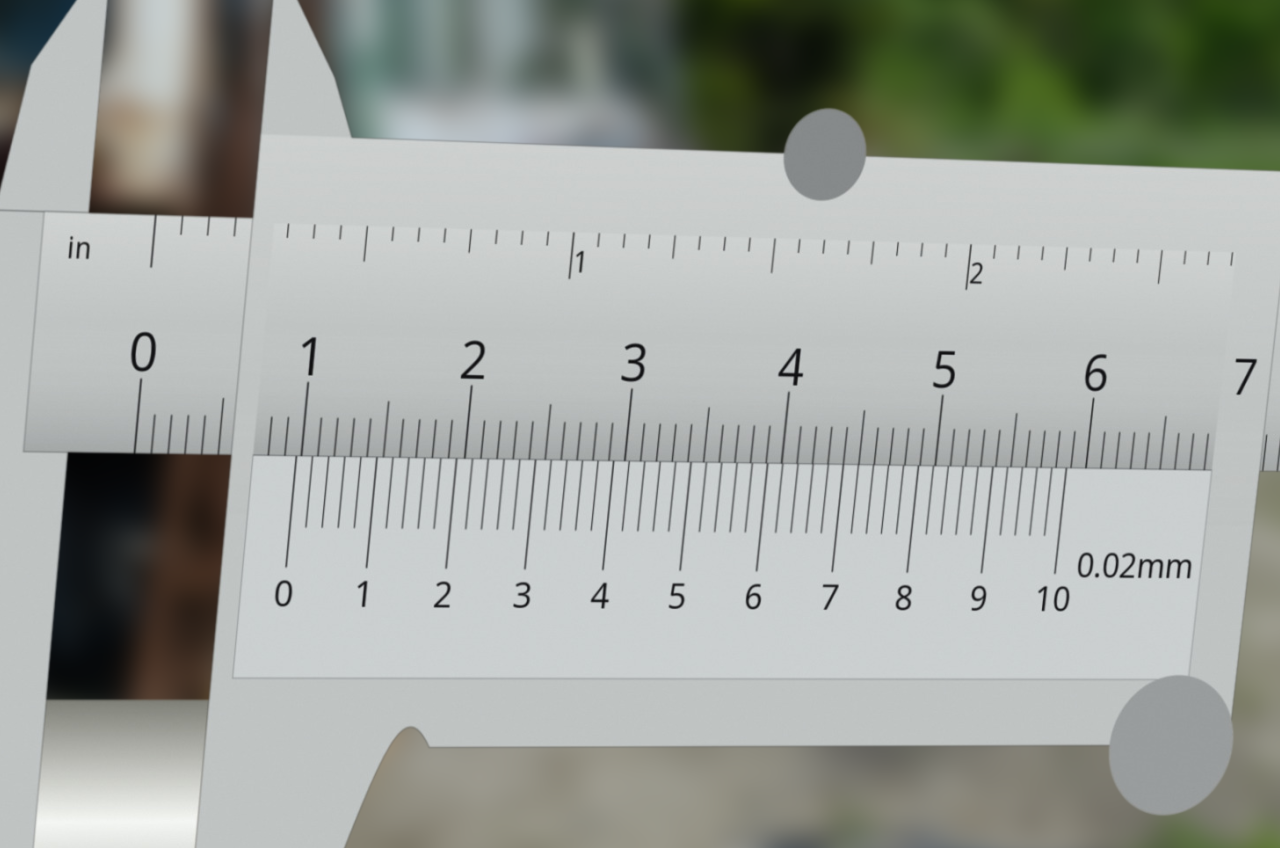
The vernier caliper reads 9.7 mm
